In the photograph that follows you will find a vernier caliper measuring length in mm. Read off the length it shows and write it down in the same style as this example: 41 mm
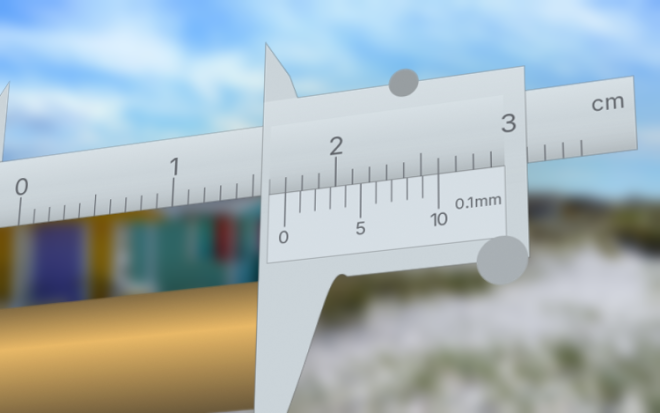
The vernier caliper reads 17.0 mm
